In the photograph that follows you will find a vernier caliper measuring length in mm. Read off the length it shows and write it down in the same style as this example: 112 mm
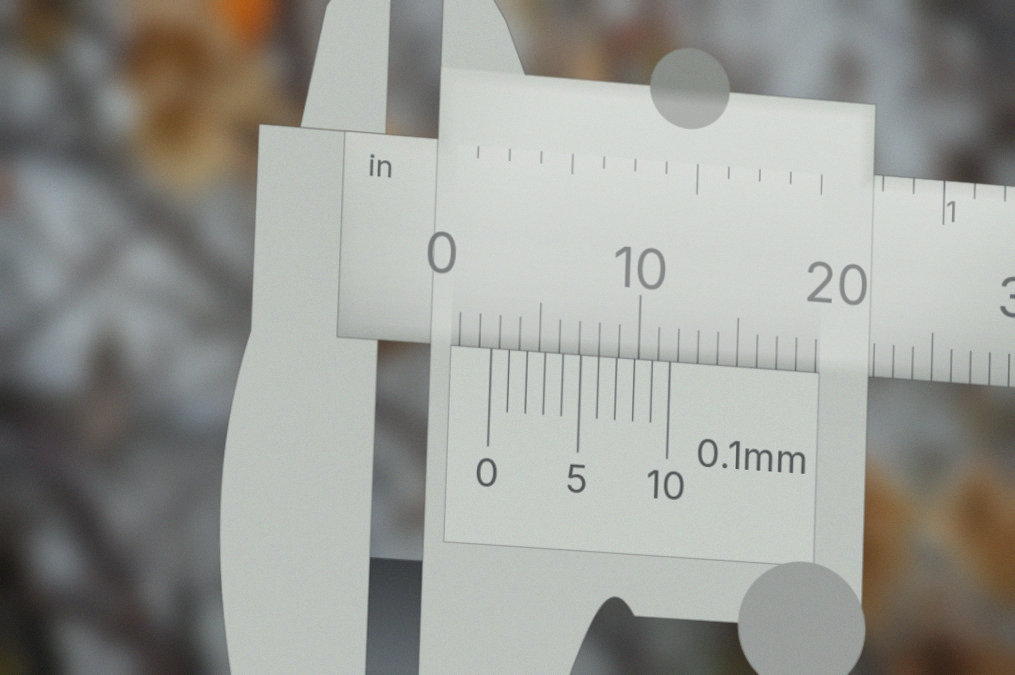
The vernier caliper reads 2.6 mm
